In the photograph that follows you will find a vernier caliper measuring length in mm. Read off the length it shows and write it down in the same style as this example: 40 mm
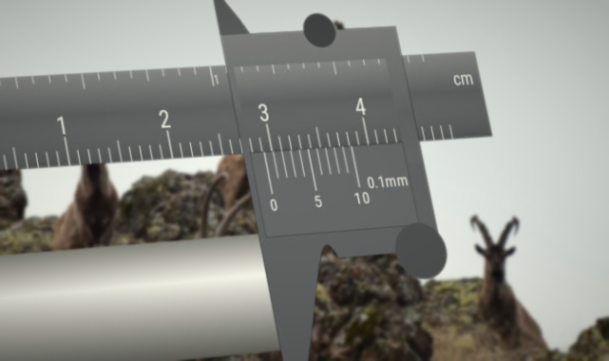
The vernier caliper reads 29.2 mm
